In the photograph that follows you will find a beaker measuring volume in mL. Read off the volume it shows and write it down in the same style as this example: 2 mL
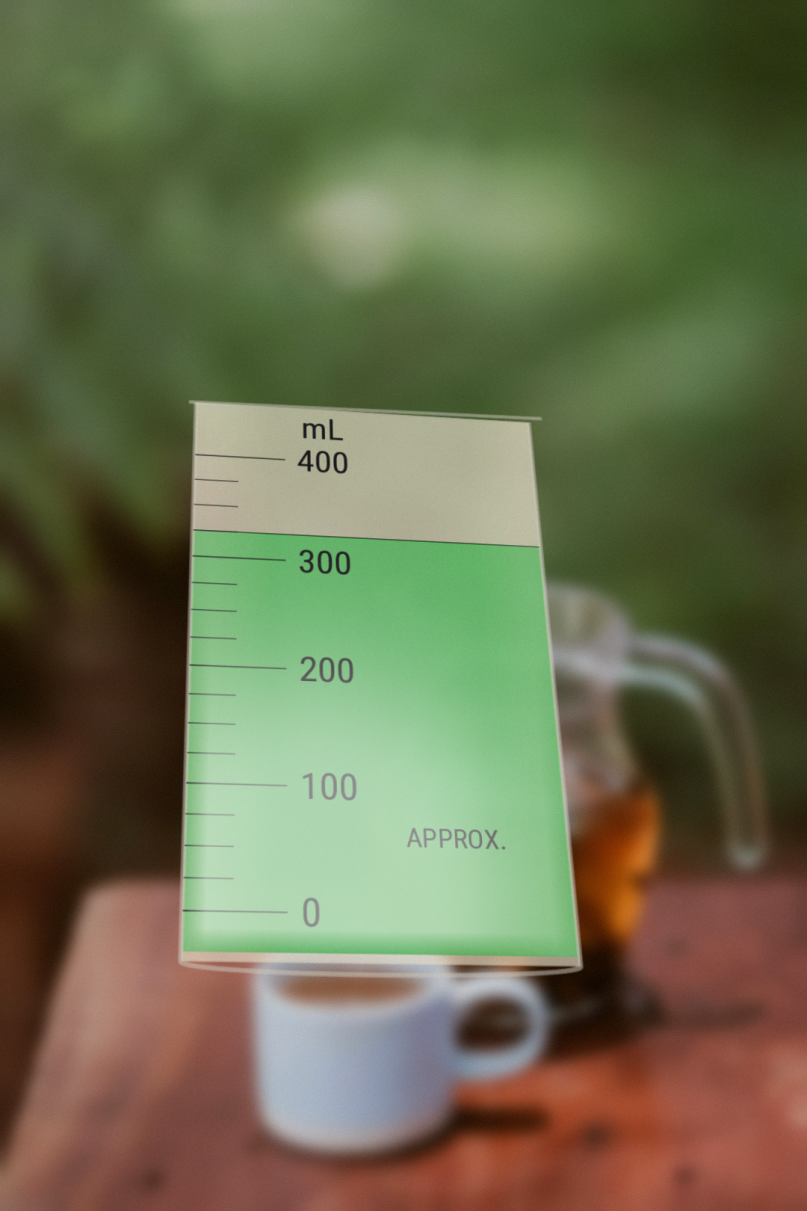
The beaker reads 325 mL
